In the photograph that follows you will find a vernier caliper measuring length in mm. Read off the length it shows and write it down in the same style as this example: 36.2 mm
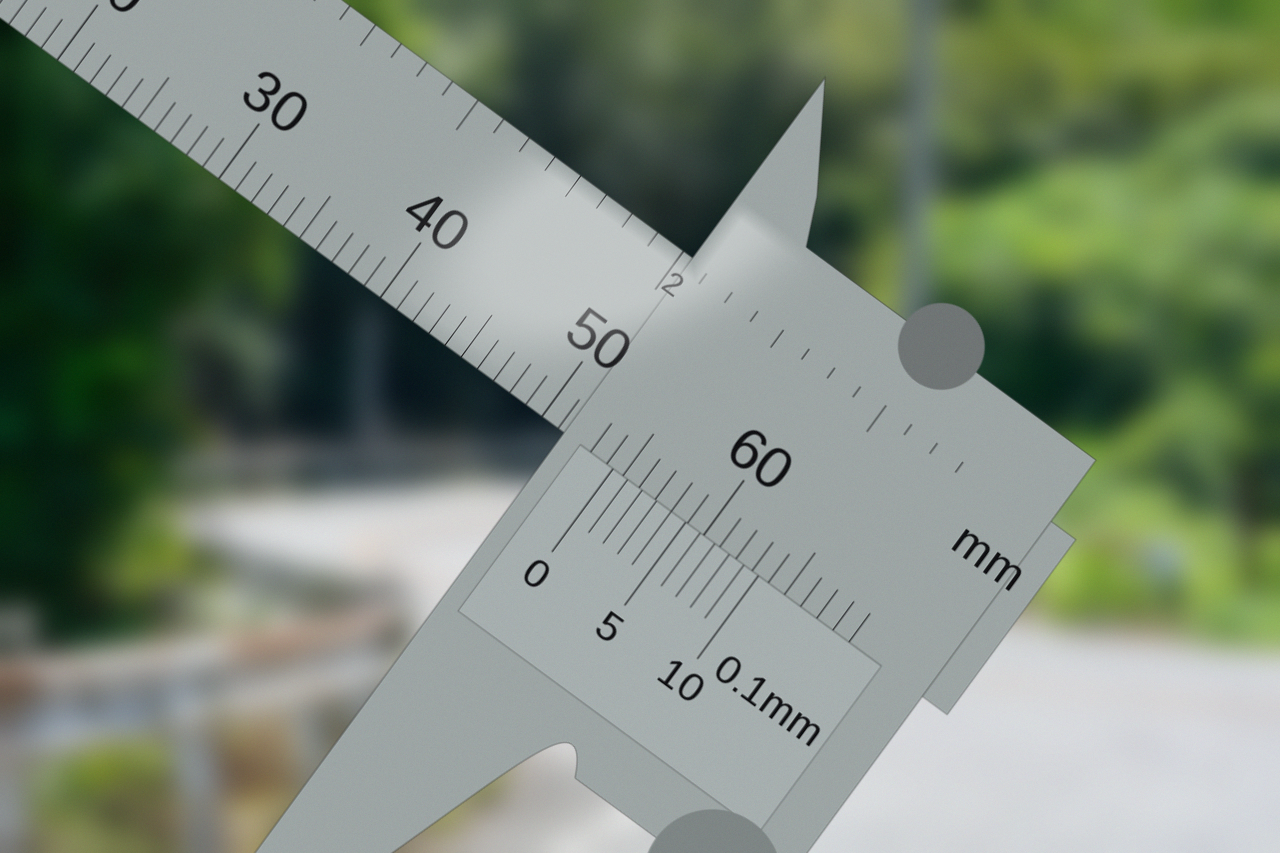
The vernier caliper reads 54.4 mm
